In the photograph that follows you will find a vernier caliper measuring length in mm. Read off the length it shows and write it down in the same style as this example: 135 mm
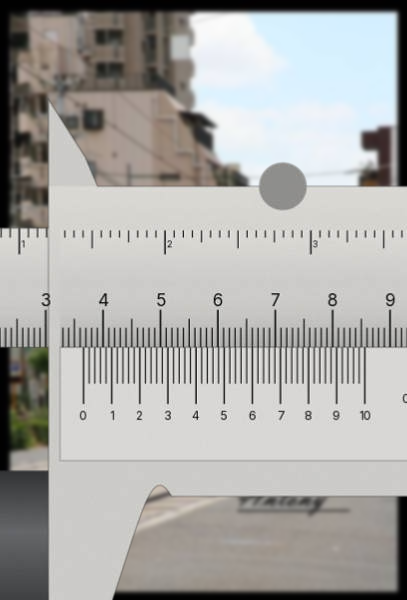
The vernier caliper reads 36.6 mm
